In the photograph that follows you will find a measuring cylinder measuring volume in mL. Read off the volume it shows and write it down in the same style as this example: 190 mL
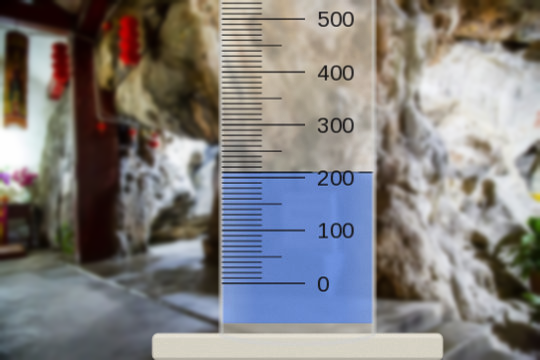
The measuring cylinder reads 210 mL
